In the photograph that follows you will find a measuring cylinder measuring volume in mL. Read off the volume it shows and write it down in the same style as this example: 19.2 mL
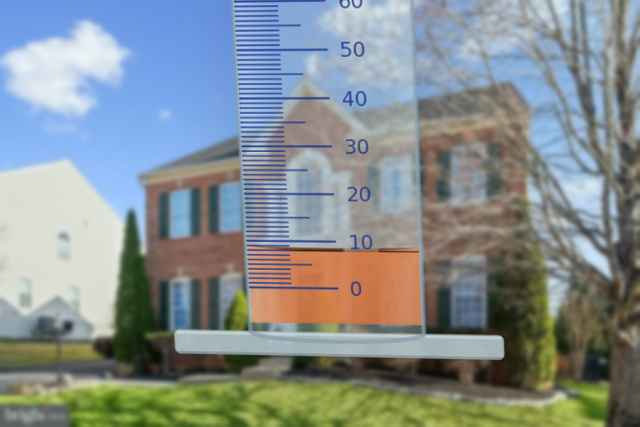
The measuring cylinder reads 8 mL
